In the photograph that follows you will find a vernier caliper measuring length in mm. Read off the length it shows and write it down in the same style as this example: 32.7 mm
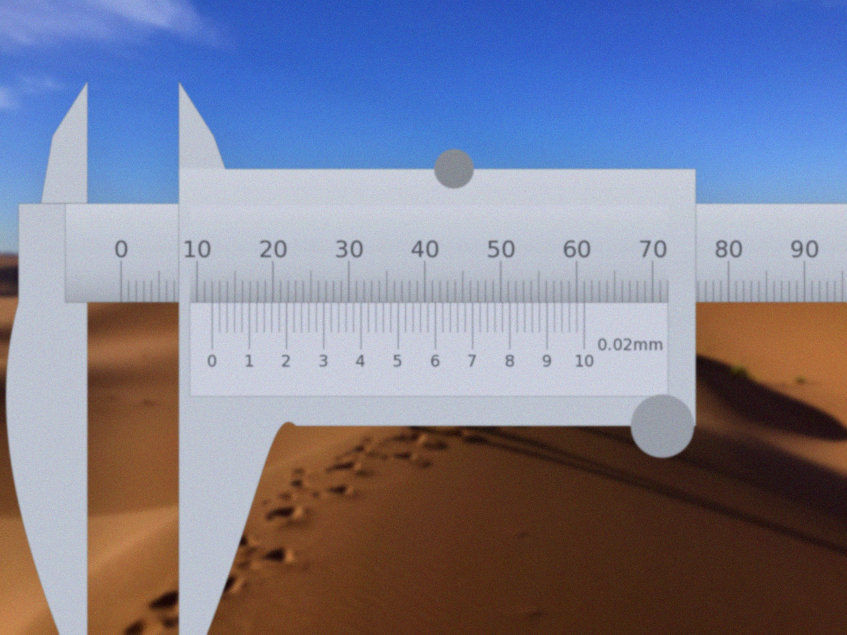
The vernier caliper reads 12.0 mm
